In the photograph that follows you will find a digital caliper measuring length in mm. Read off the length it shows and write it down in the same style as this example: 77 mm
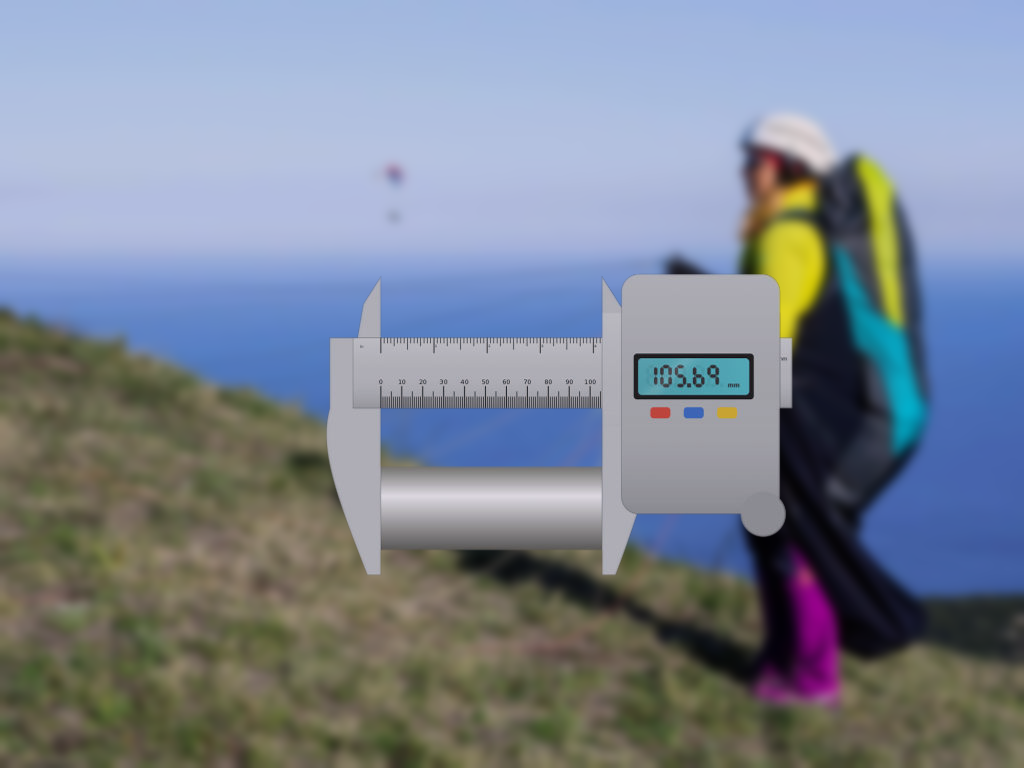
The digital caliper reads 105.69 mm
